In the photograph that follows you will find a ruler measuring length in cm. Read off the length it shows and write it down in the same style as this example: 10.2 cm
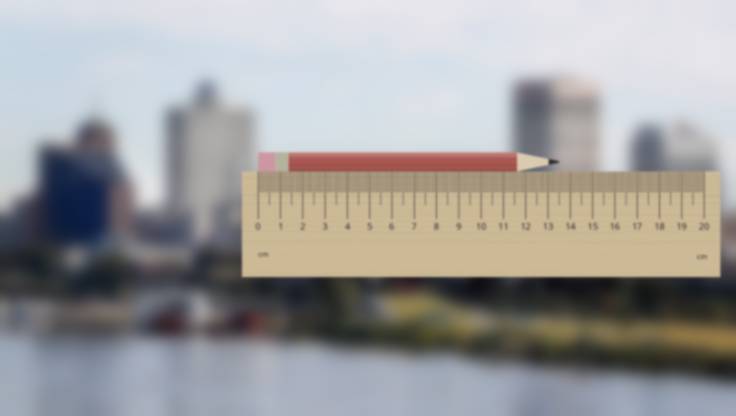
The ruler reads 13.5 cm
